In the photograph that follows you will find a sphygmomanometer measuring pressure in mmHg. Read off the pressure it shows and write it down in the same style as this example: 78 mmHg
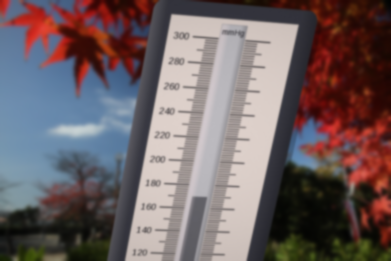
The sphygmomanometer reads 170 mmHg
